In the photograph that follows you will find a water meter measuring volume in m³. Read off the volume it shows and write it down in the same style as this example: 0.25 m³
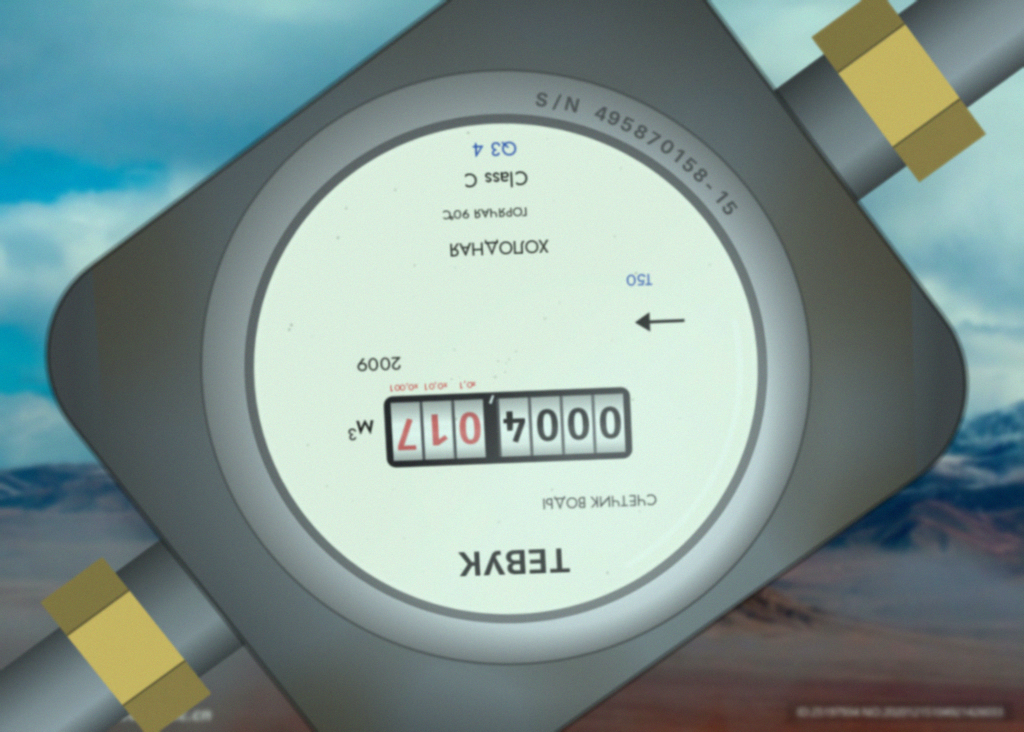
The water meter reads 4.017 m³
